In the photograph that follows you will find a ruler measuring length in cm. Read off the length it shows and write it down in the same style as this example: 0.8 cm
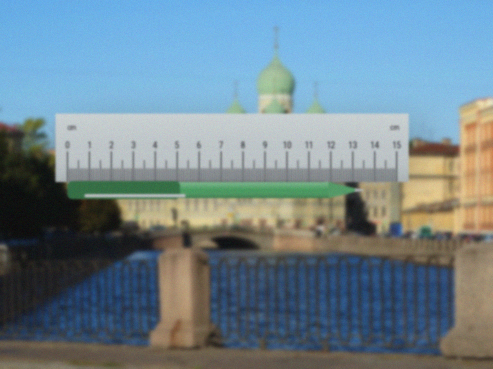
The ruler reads 13.5 cm
